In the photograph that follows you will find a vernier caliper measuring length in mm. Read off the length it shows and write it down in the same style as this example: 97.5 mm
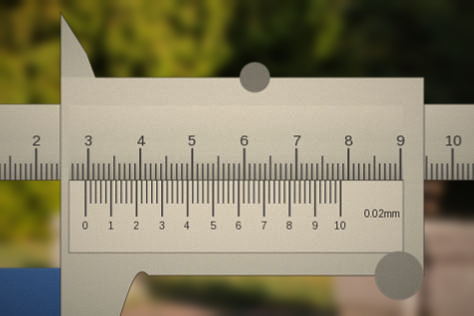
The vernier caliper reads 29.5 mm
